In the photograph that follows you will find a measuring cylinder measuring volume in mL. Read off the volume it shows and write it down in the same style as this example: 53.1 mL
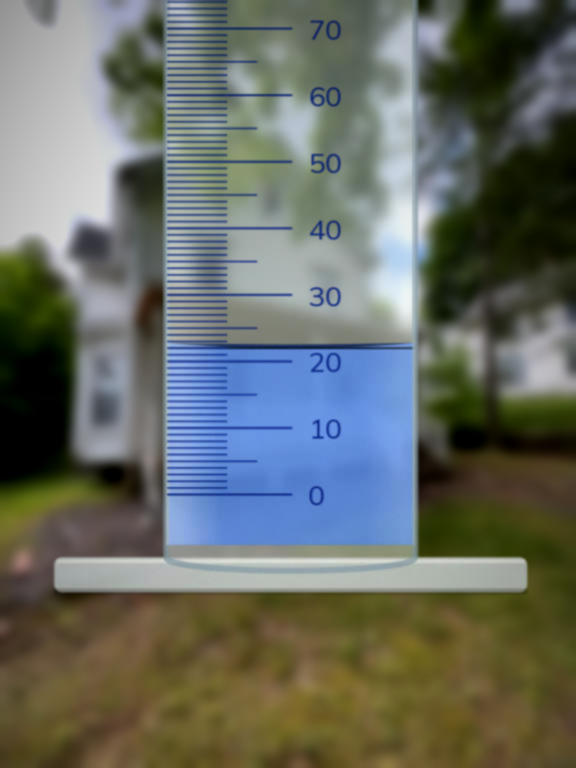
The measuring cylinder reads 22 mL
